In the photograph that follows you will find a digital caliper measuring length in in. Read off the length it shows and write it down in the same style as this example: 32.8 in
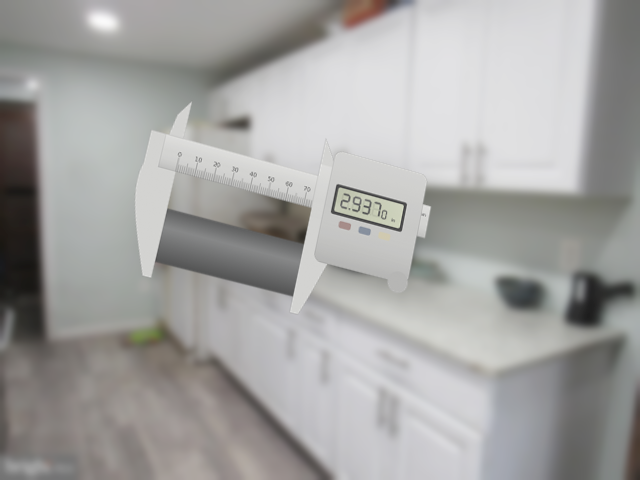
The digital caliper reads 2.9370 in
